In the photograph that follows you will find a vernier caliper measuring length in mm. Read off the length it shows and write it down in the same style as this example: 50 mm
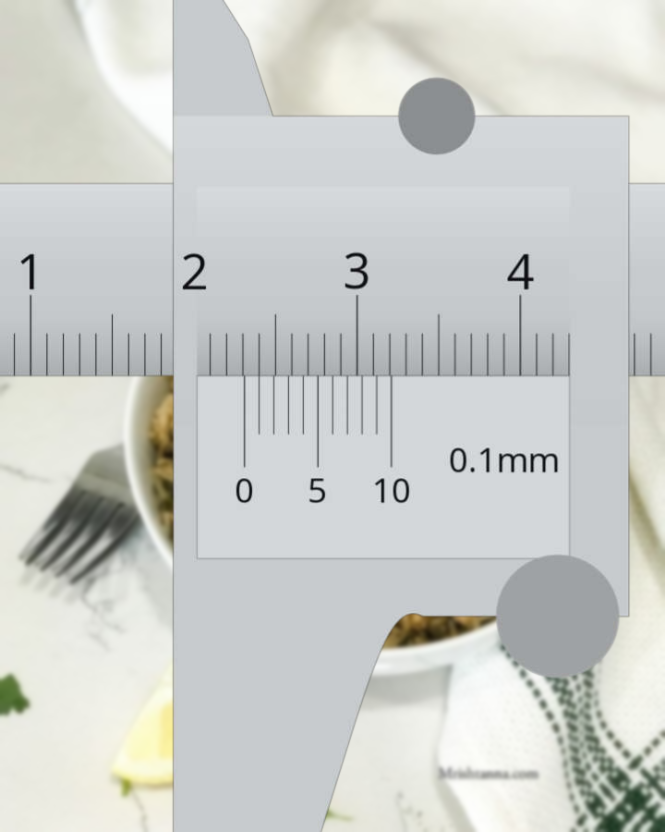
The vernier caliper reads 23.1 mm
